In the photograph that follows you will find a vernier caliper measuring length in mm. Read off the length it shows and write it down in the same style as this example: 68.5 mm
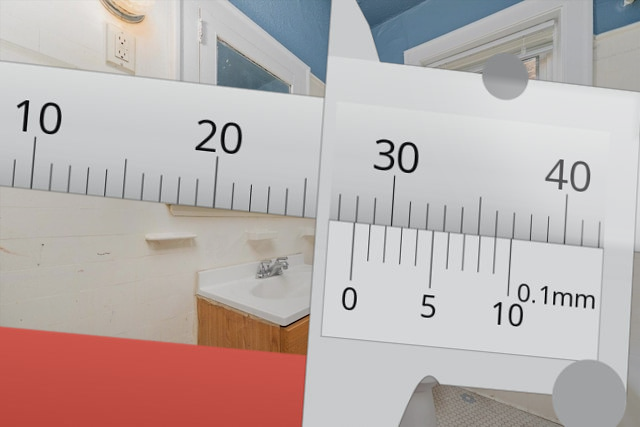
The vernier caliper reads 27.9 mm
